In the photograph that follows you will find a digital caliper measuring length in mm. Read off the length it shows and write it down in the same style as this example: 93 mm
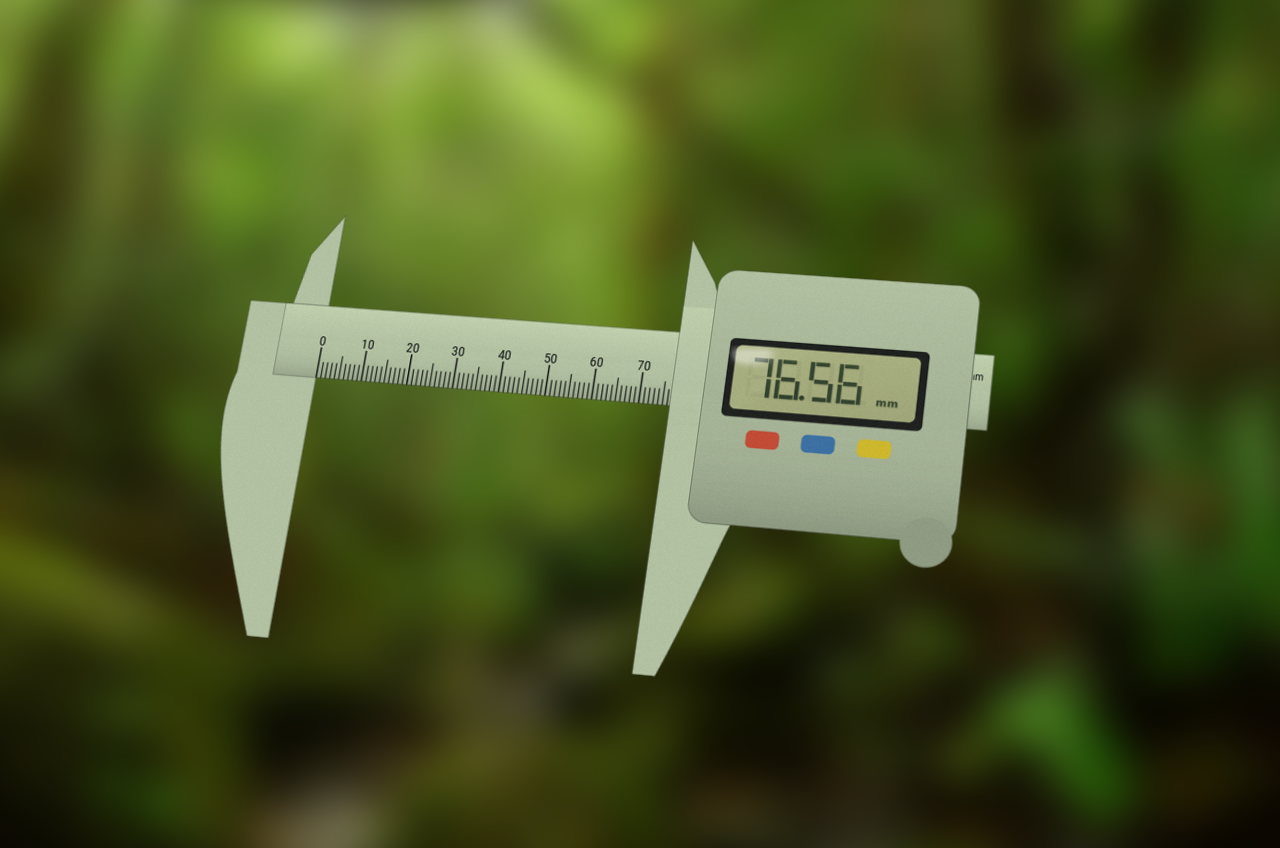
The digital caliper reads 76.56 mm
